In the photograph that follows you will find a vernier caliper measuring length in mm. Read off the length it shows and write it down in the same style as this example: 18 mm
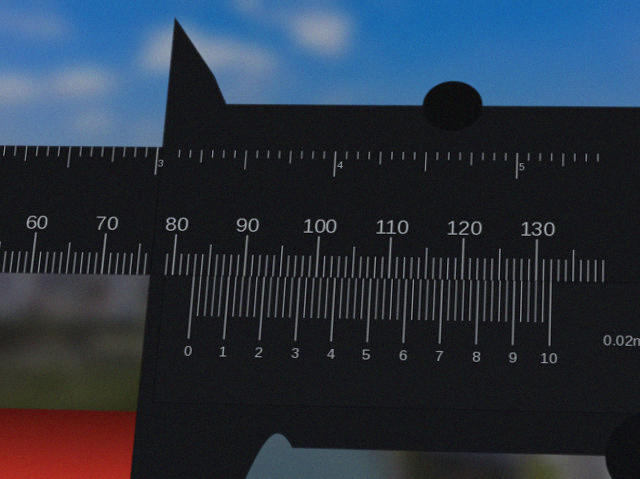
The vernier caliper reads 83.0 mm
